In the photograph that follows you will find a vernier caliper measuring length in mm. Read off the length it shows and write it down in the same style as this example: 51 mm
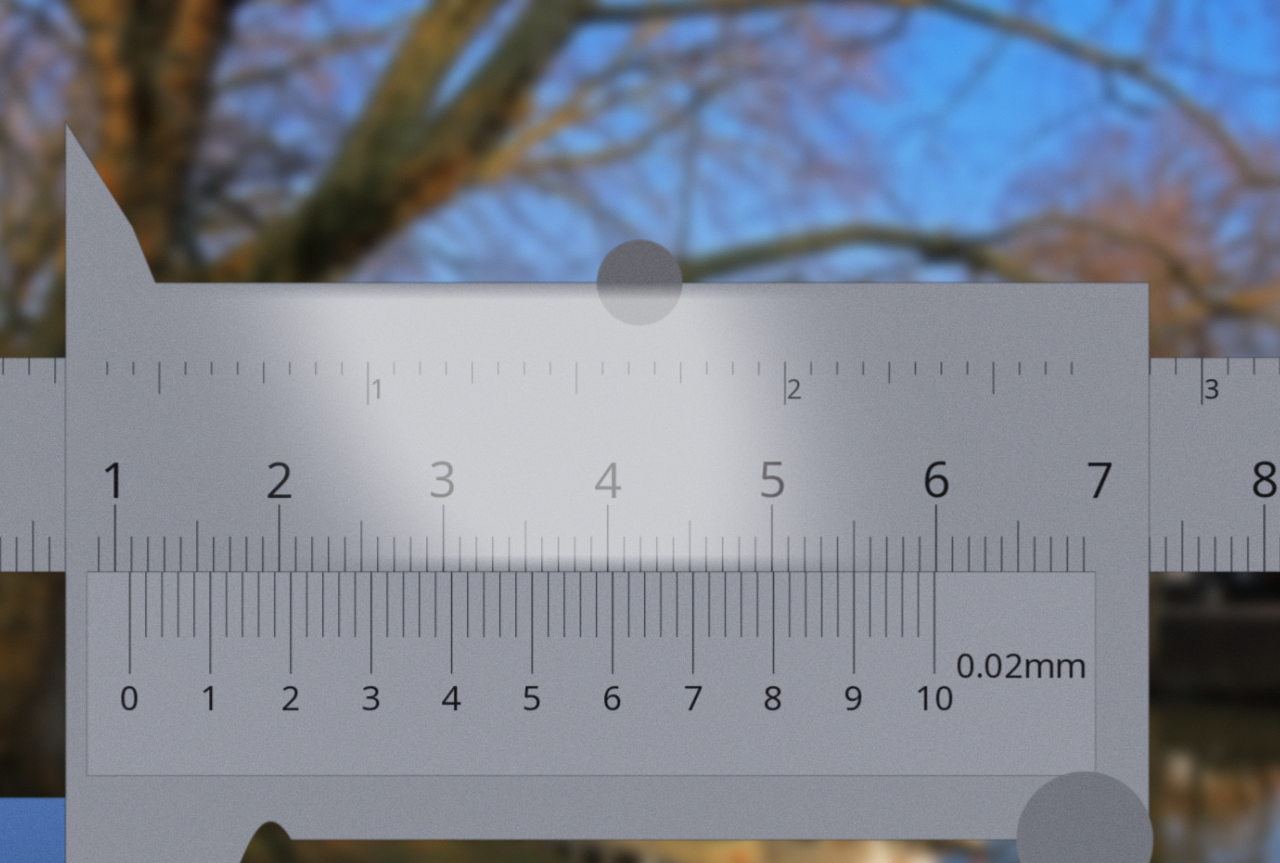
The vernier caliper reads 10.9 mm
